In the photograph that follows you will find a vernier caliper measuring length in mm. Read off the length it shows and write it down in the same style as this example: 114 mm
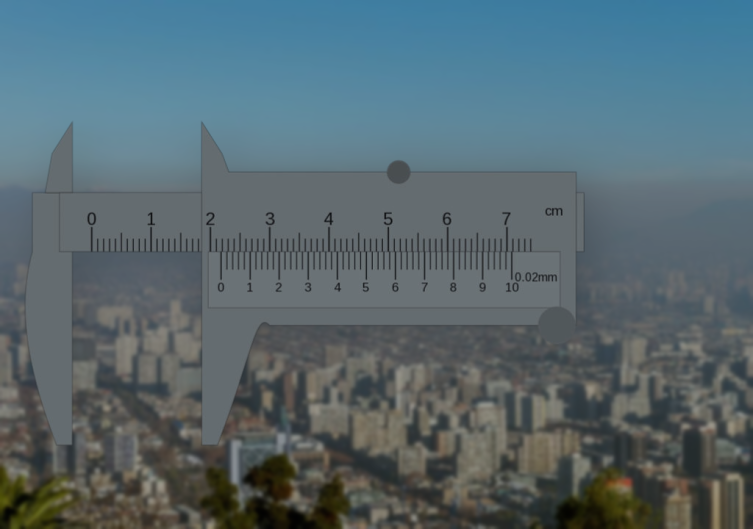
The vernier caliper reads 21.8 mm
